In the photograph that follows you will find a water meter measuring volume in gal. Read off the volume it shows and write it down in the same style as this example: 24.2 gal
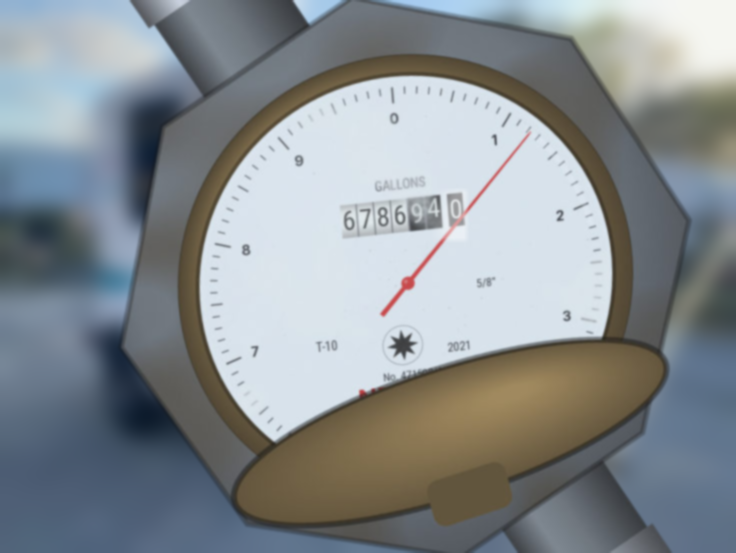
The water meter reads 6786941.2 gal
